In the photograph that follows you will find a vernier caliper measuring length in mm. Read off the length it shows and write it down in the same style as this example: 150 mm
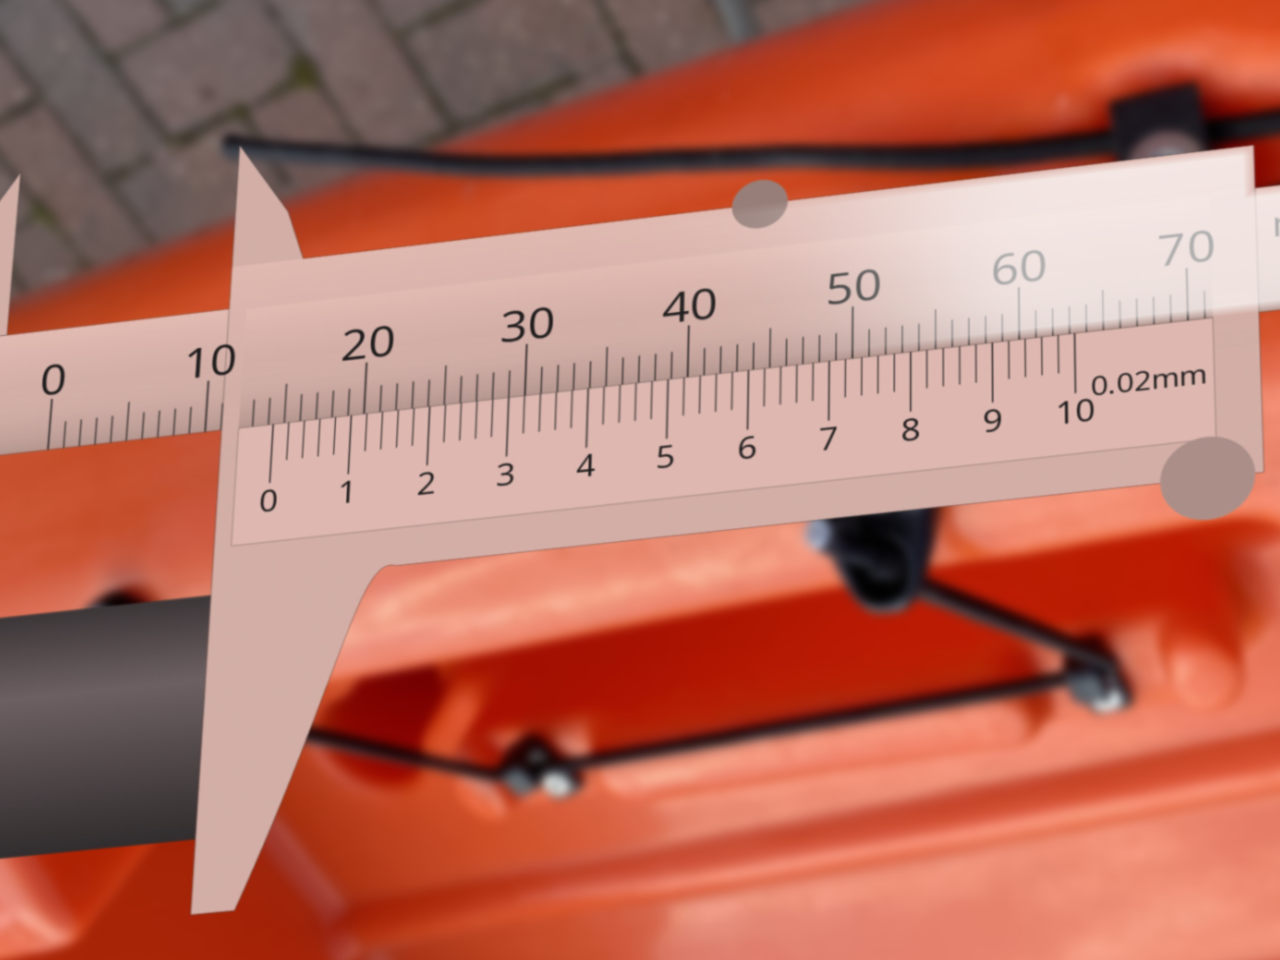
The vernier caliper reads 14.3 mm
